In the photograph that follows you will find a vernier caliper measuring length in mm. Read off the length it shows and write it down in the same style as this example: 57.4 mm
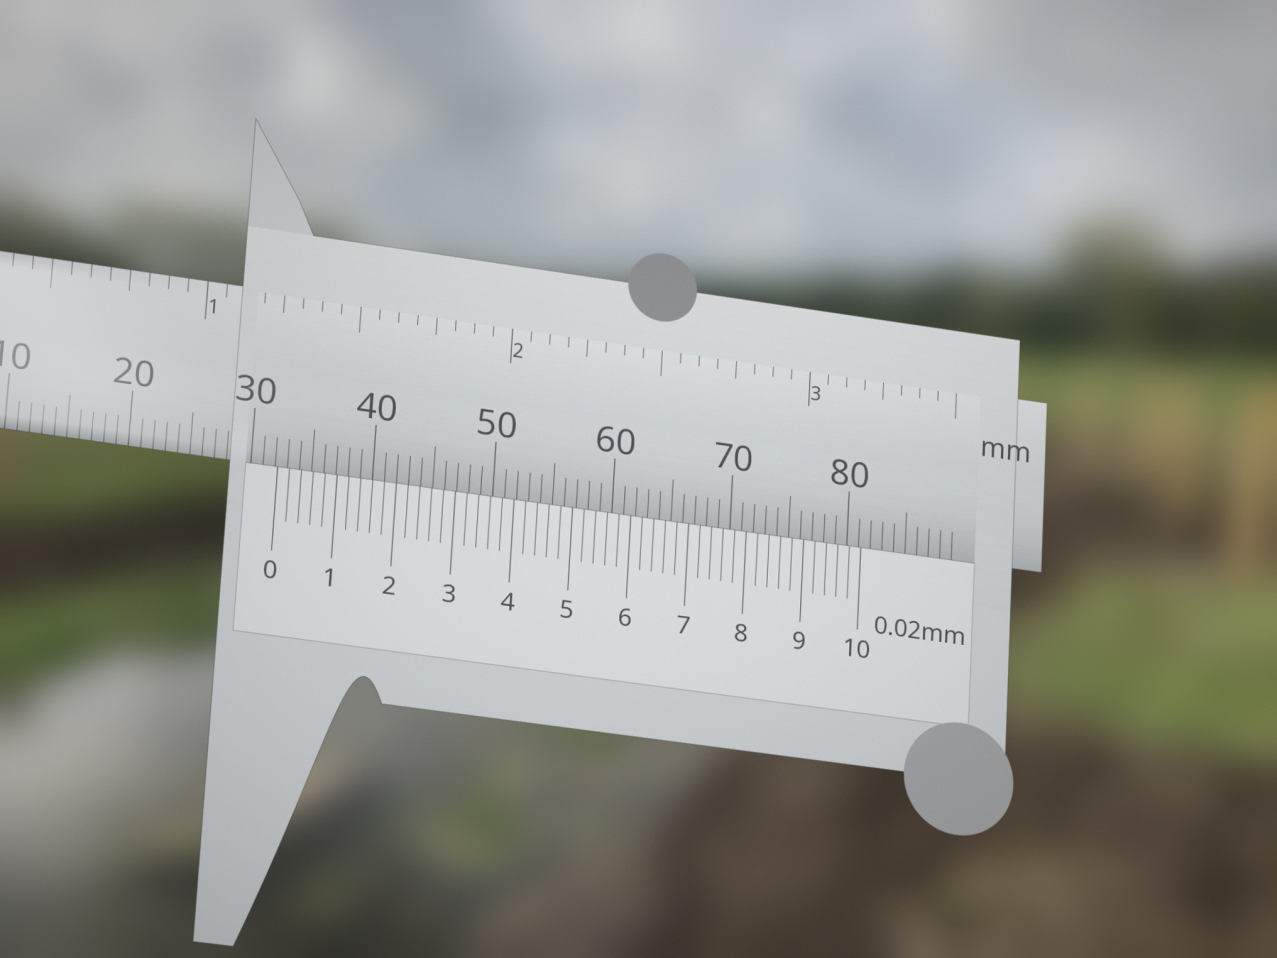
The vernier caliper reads 32.2 mm
